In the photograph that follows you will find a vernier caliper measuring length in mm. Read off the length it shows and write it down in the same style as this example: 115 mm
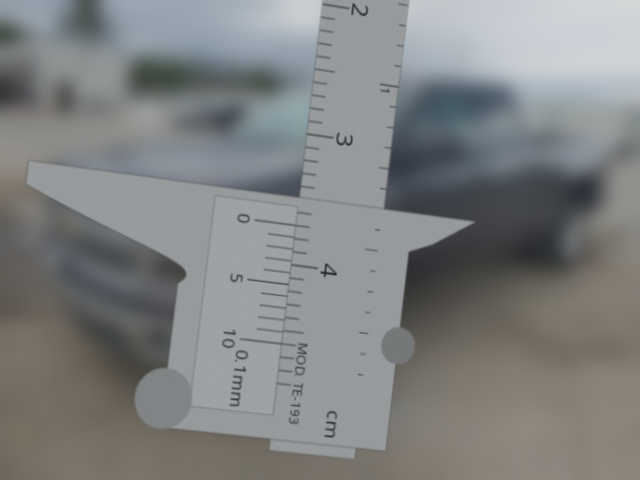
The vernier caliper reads 37.0 mm
